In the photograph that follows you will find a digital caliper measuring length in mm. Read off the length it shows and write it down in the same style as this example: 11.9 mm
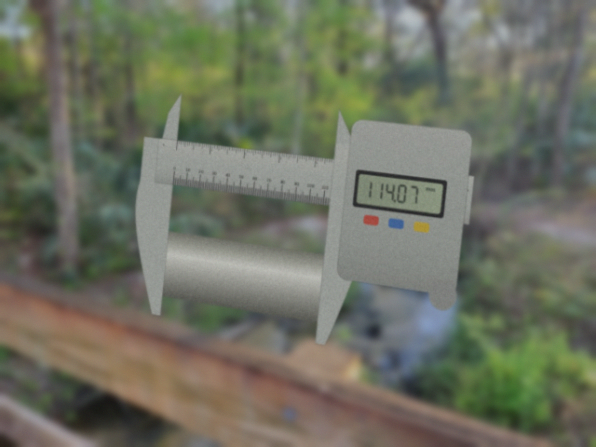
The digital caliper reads 114.07 mm
